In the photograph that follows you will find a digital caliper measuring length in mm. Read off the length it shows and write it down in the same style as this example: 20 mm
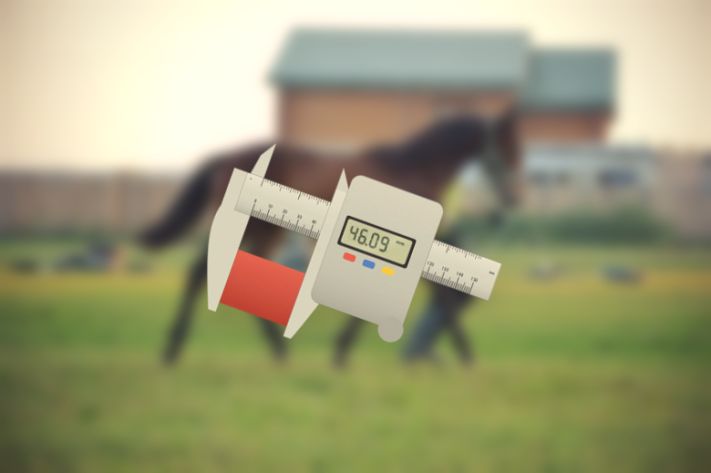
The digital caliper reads 46.09 mm
